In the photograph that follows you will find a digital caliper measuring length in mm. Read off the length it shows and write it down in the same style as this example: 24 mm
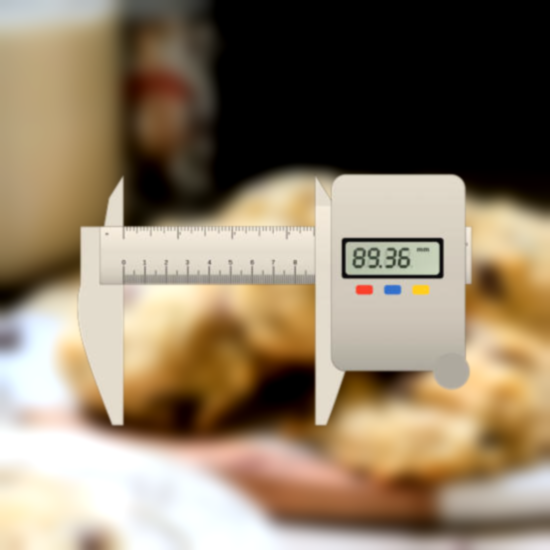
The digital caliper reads 89.36 mm
